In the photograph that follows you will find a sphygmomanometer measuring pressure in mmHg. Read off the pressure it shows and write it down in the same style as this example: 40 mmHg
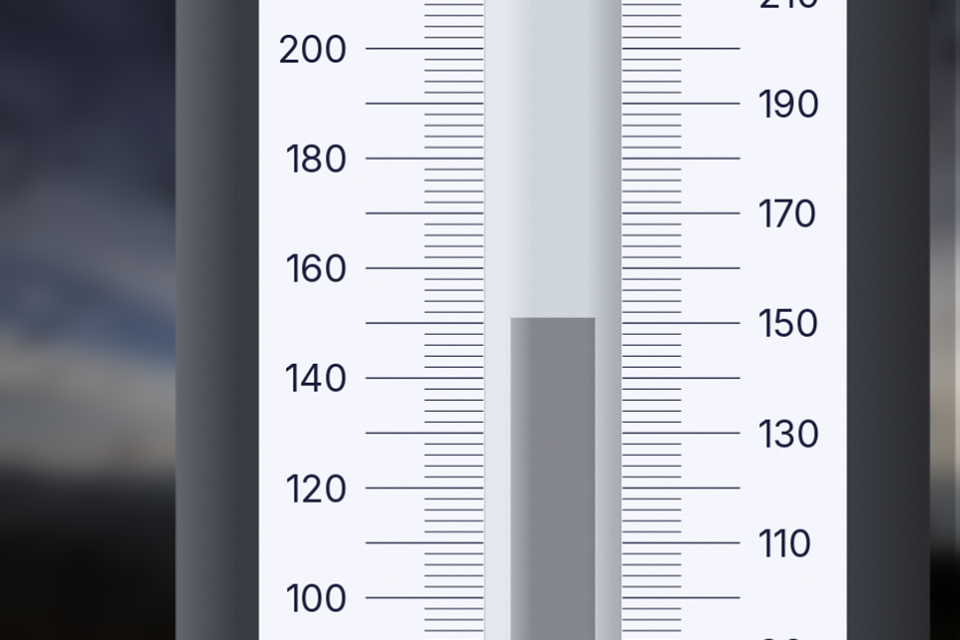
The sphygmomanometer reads 151 mmHg
